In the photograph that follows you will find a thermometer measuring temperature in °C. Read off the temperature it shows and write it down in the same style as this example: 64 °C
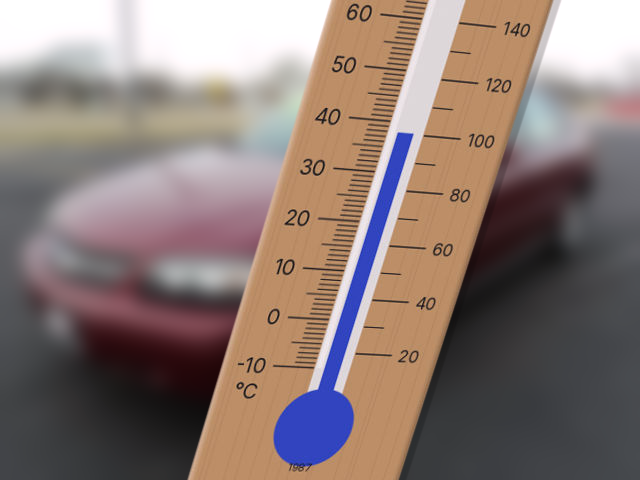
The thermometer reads 38 °C
